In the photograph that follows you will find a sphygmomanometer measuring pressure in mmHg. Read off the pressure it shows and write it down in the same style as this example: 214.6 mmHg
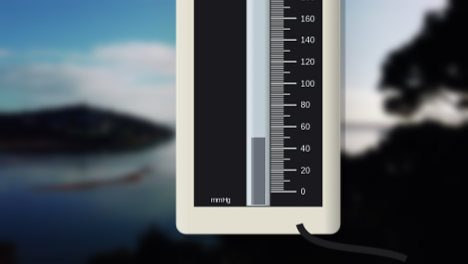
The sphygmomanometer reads 50 mmHg
